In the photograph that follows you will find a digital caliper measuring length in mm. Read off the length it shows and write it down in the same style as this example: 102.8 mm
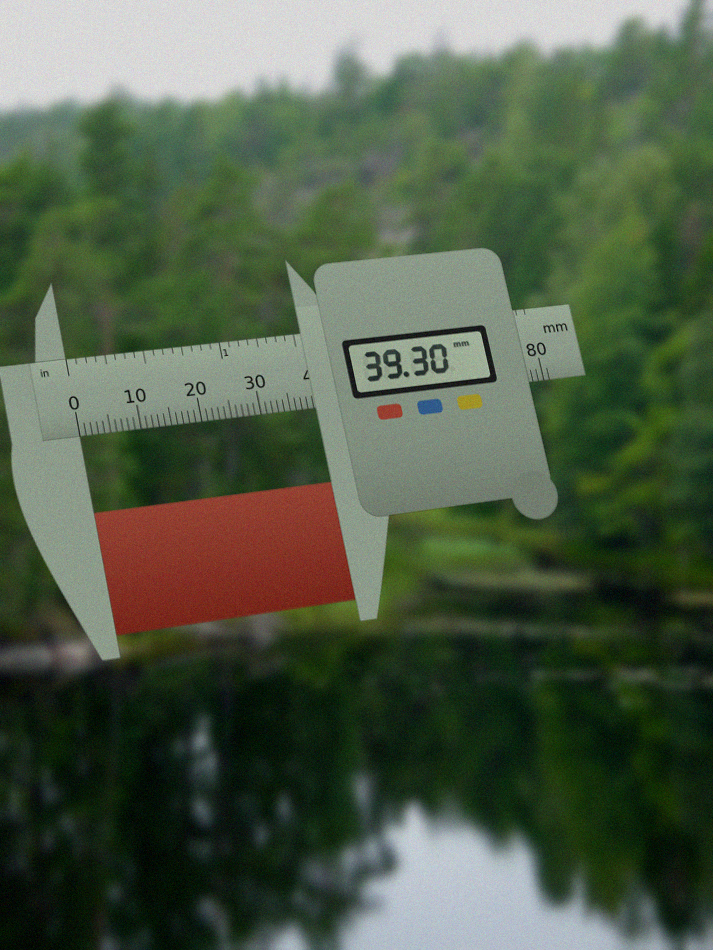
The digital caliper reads 39.30 mm
